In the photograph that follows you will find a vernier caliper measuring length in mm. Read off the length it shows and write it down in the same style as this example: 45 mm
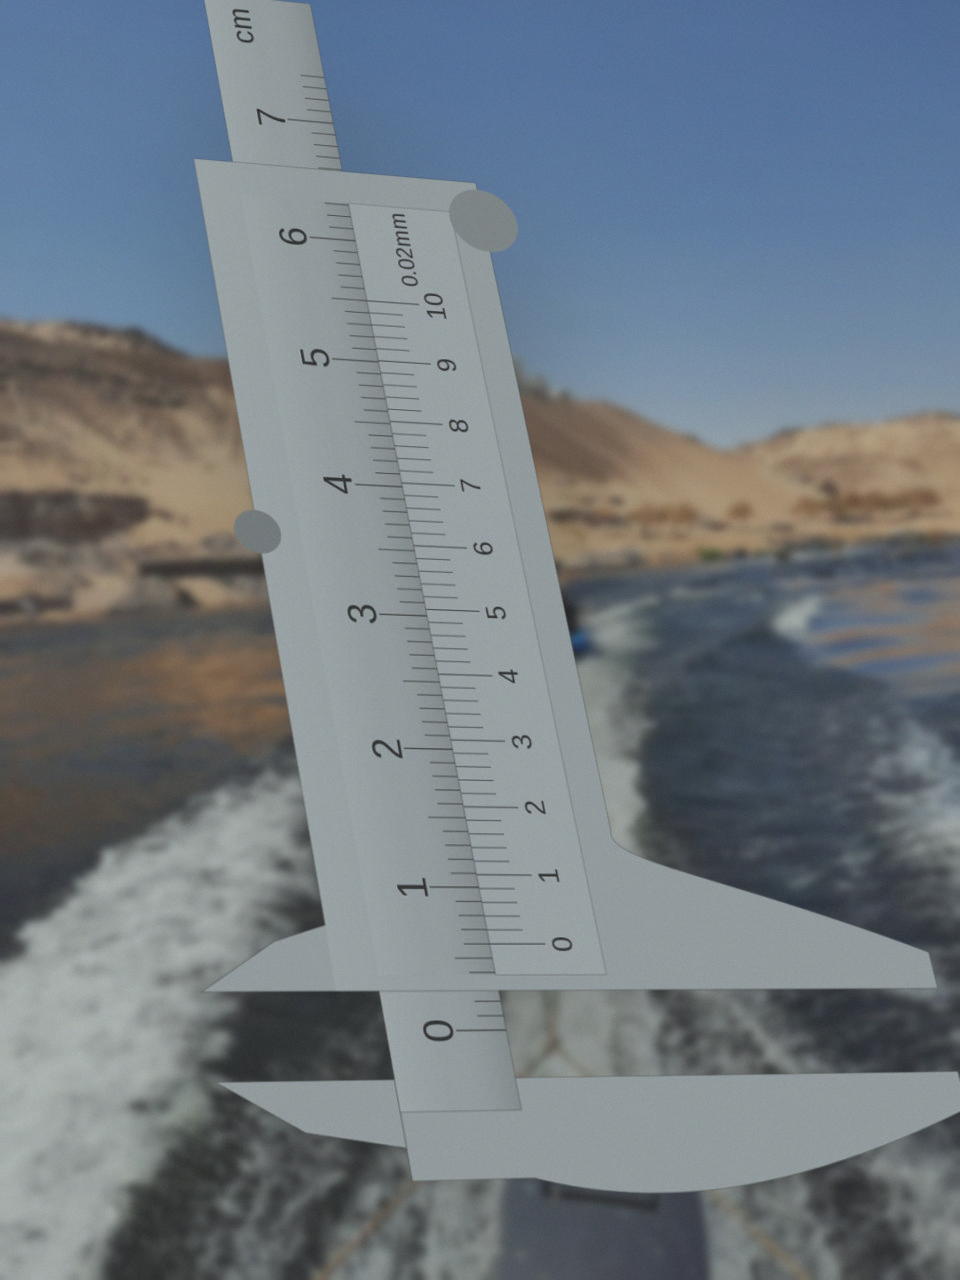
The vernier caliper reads 6.0 mm
